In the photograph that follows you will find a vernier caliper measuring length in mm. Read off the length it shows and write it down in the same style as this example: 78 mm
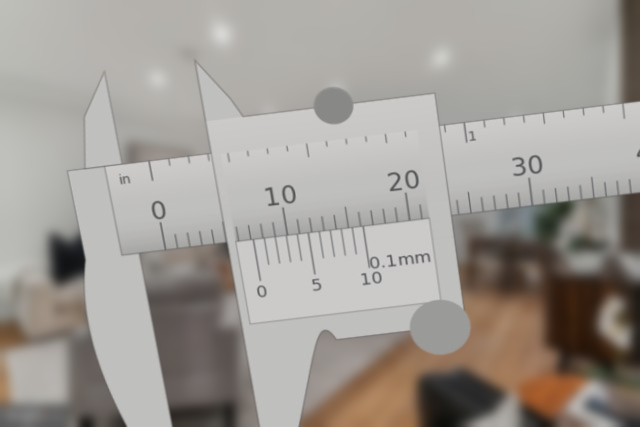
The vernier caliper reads 7.2 mm
